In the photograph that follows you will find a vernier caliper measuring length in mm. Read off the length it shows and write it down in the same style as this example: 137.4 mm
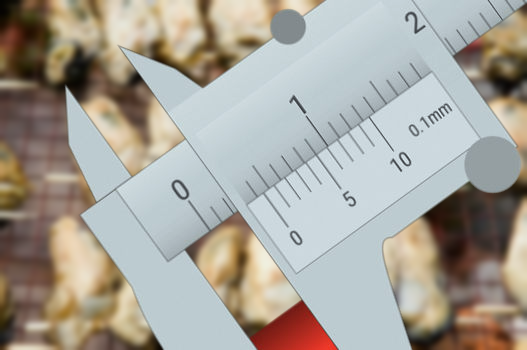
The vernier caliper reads 4.5 mm
